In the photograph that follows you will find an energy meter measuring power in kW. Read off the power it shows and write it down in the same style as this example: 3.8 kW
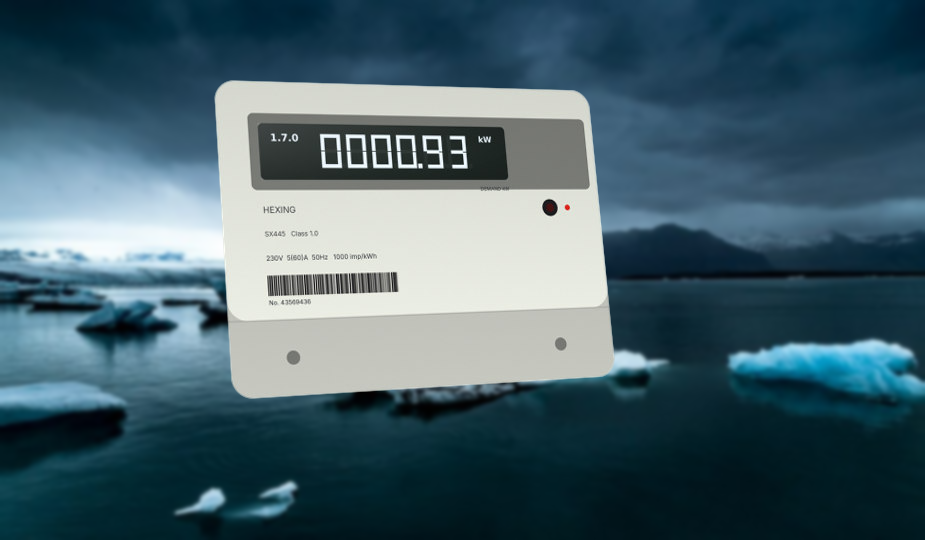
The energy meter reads 0.93 kW
